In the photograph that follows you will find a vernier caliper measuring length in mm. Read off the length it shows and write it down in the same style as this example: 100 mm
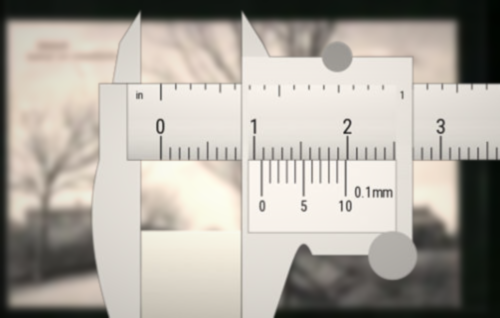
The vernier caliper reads 10.8 mm
